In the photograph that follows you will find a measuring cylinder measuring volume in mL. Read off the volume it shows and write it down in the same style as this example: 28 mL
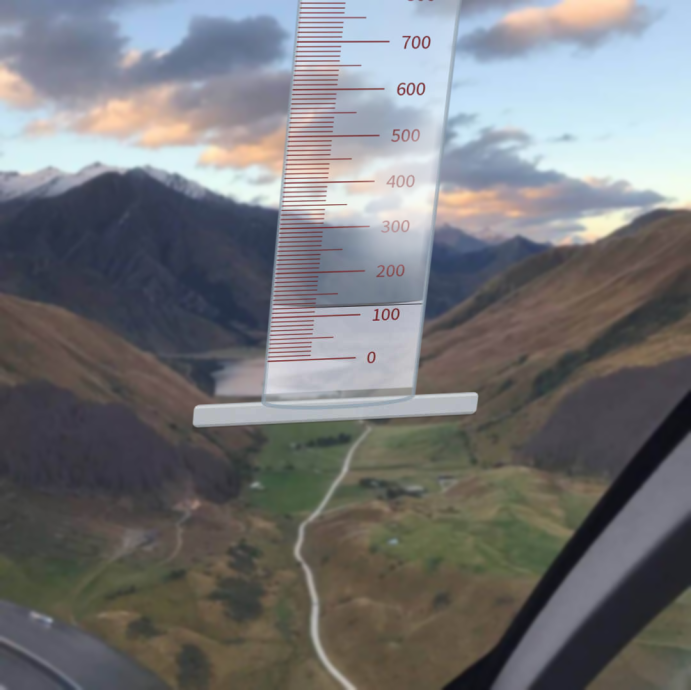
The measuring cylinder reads 120 mL
